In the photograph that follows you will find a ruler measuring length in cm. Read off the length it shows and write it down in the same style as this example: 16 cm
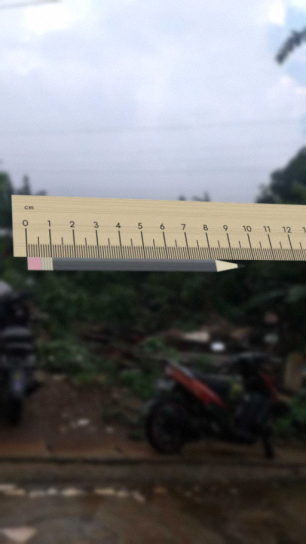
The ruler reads 9.5 cm
